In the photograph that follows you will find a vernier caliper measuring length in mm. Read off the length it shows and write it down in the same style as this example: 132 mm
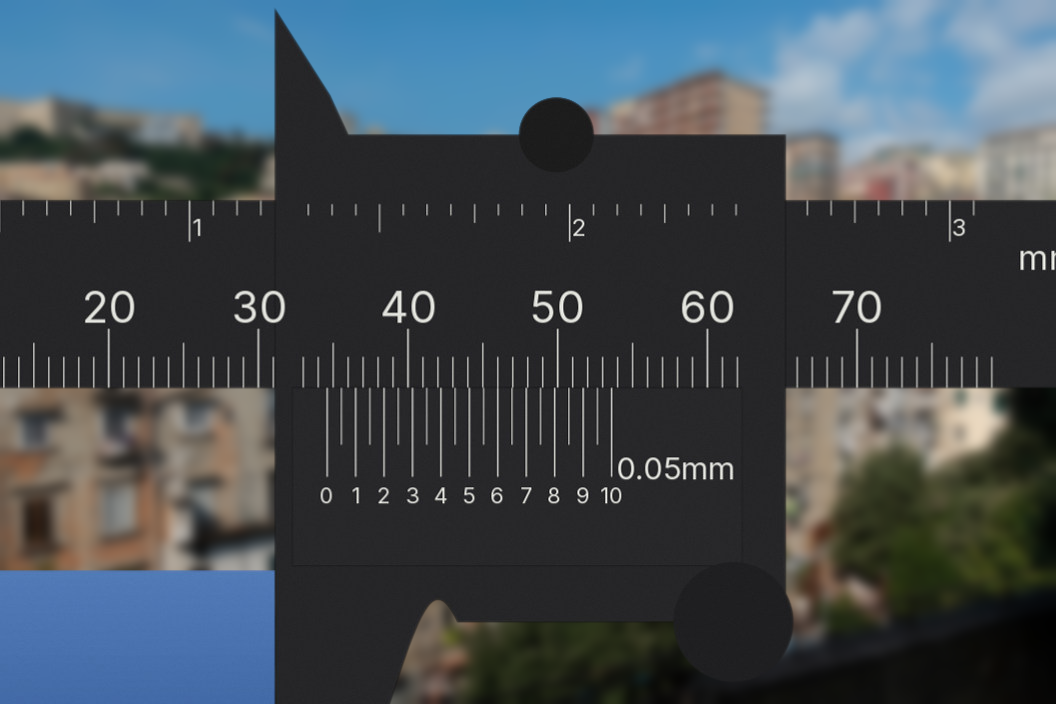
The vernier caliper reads 34.6 mm
